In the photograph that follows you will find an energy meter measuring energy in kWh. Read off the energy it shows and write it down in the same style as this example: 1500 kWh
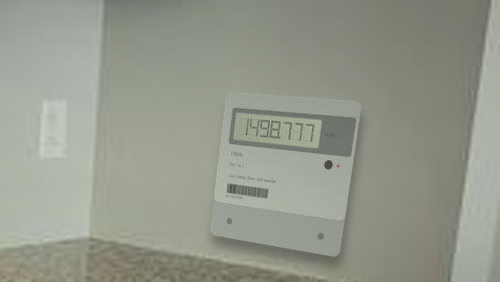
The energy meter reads 1498.777 kWh
